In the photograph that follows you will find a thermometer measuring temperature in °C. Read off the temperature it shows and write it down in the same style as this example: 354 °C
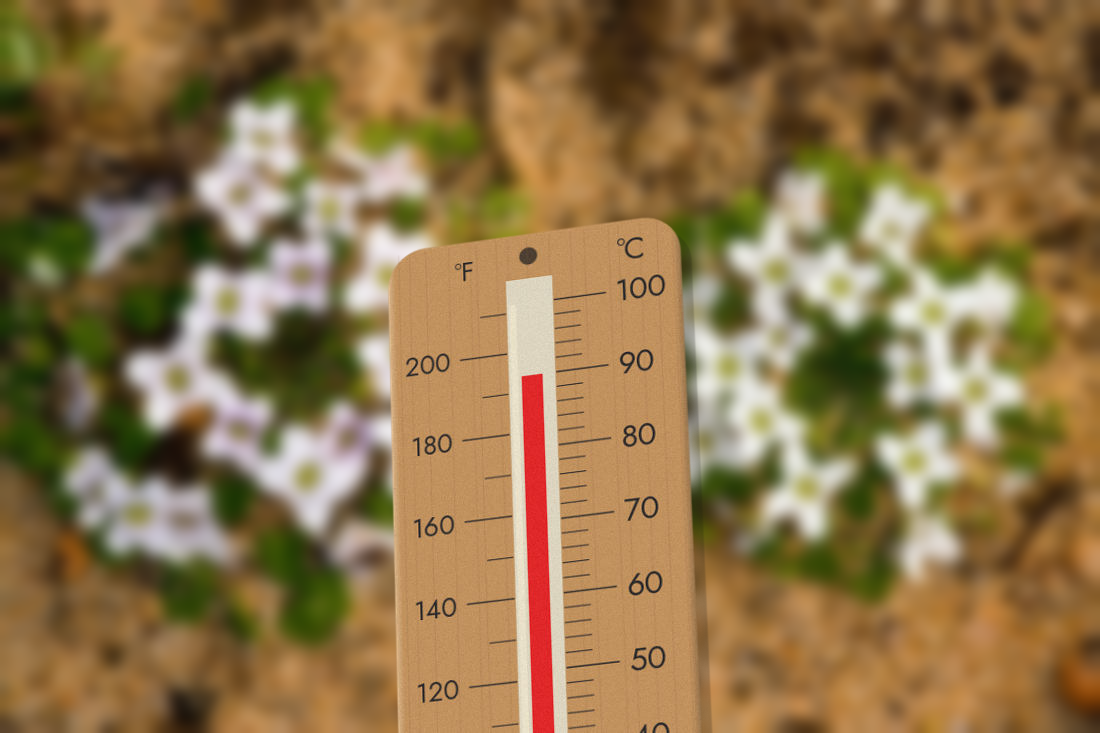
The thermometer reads 90 °C
